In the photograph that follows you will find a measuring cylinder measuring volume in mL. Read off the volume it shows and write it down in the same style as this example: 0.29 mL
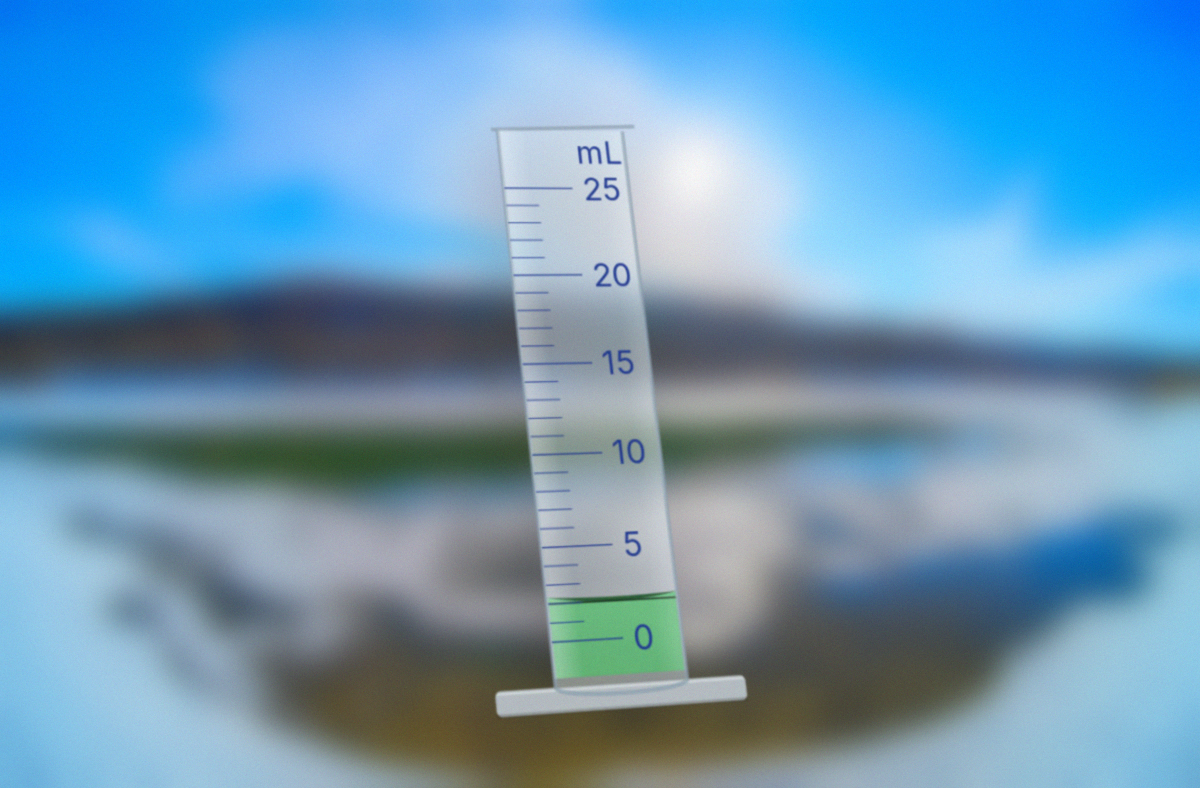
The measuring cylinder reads 2 mL
